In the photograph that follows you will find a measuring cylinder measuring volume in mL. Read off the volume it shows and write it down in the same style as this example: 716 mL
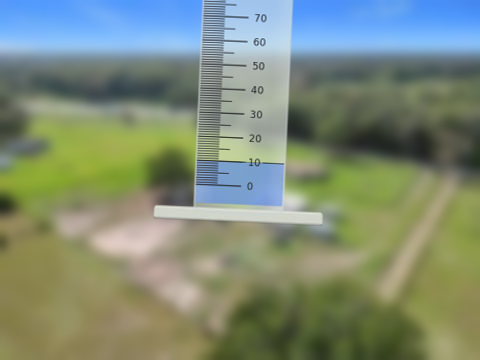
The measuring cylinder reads 10 mL
